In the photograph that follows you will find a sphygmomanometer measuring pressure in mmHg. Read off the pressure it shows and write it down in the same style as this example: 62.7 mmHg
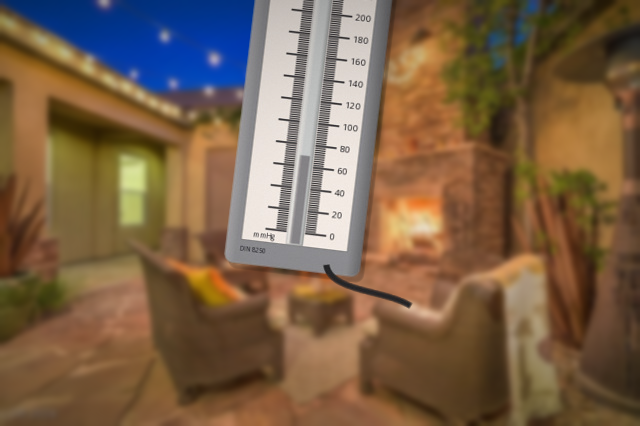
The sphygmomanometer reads 70 mmHg
